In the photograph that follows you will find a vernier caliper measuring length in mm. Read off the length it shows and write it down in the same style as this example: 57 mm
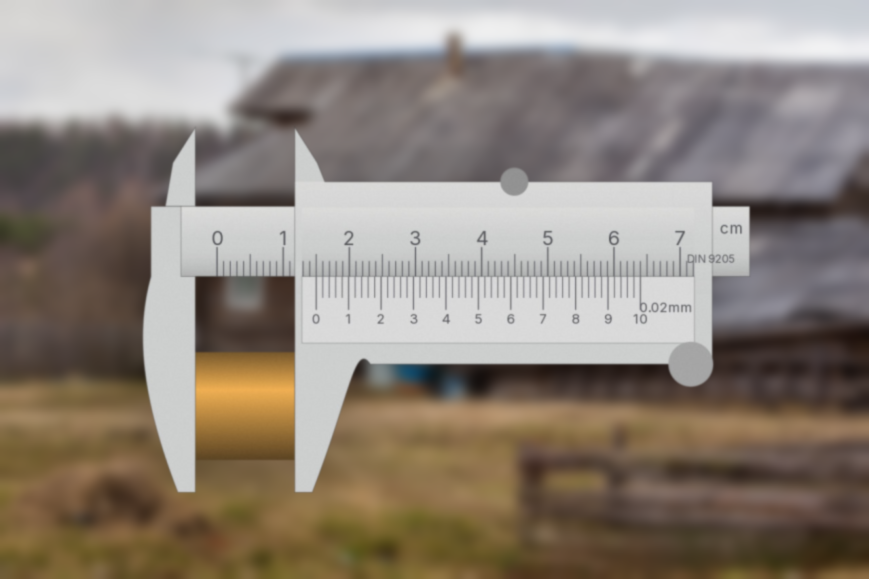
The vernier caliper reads 15.0 mm
